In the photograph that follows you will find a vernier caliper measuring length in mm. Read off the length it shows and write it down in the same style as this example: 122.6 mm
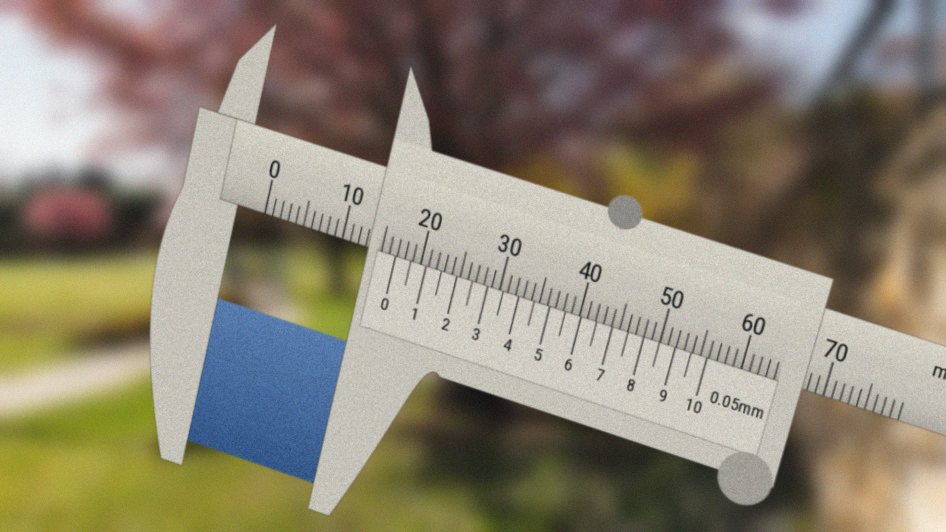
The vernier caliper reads 16.8 mm
